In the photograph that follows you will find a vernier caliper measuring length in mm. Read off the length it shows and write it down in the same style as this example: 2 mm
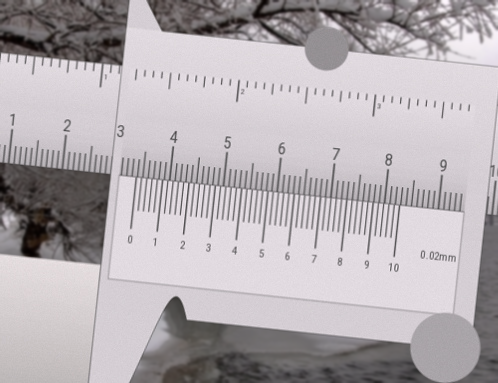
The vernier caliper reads 33.8 mm
